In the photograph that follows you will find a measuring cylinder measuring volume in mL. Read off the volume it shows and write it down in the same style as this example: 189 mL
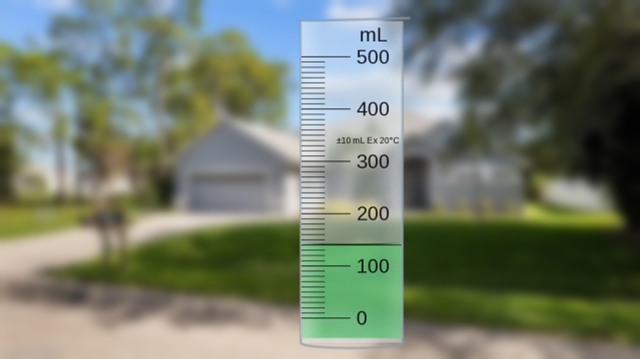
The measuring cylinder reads 140 mL
